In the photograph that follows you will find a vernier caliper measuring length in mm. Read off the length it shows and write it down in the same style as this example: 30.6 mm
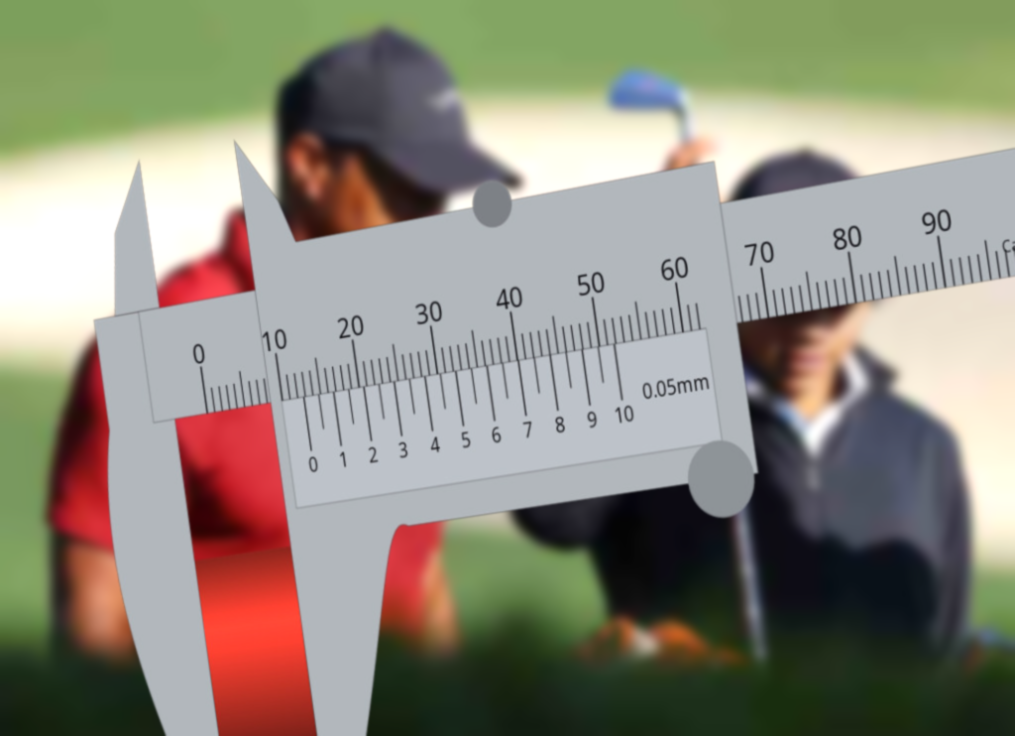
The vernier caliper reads 12.8 mm
